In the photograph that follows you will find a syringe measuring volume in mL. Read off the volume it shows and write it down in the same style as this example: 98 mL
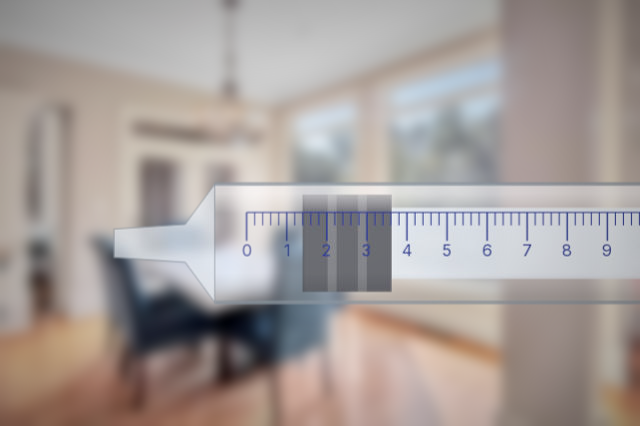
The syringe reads 1.4 mL
